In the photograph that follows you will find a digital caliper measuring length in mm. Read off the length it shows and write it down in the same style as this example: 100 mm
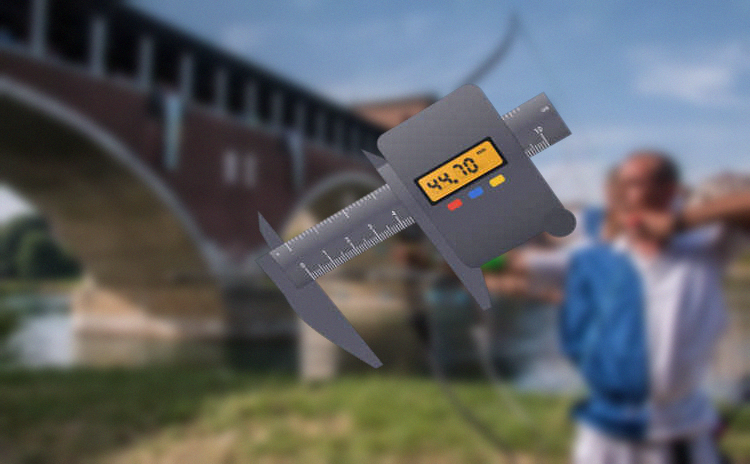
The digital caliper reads 44.70 mm
